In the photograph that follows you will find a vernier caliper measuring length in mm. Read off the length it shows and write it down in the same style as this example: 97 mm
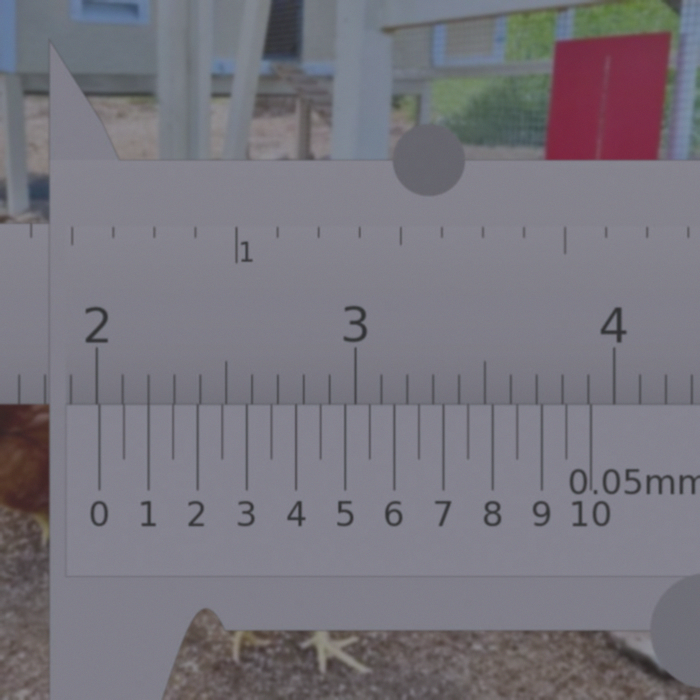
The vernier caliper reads 20.1 mm
